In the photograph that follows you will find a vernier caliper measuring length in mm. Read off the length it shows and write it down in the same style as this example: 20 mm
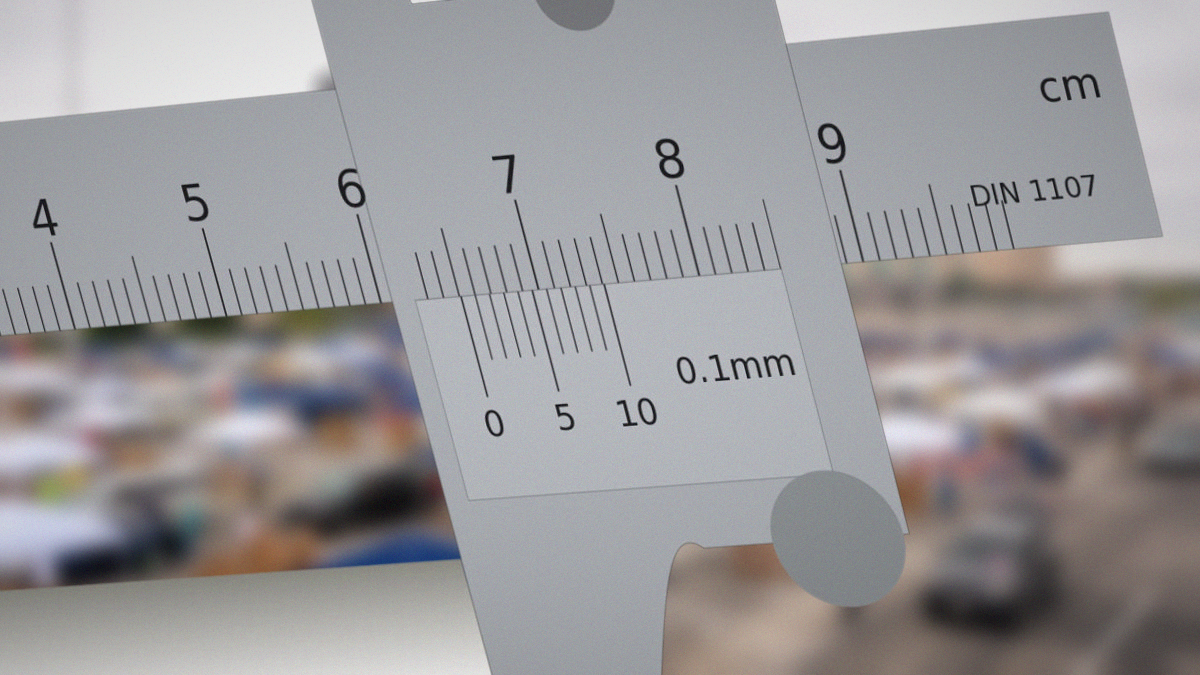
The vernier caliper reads 65.1 mm
